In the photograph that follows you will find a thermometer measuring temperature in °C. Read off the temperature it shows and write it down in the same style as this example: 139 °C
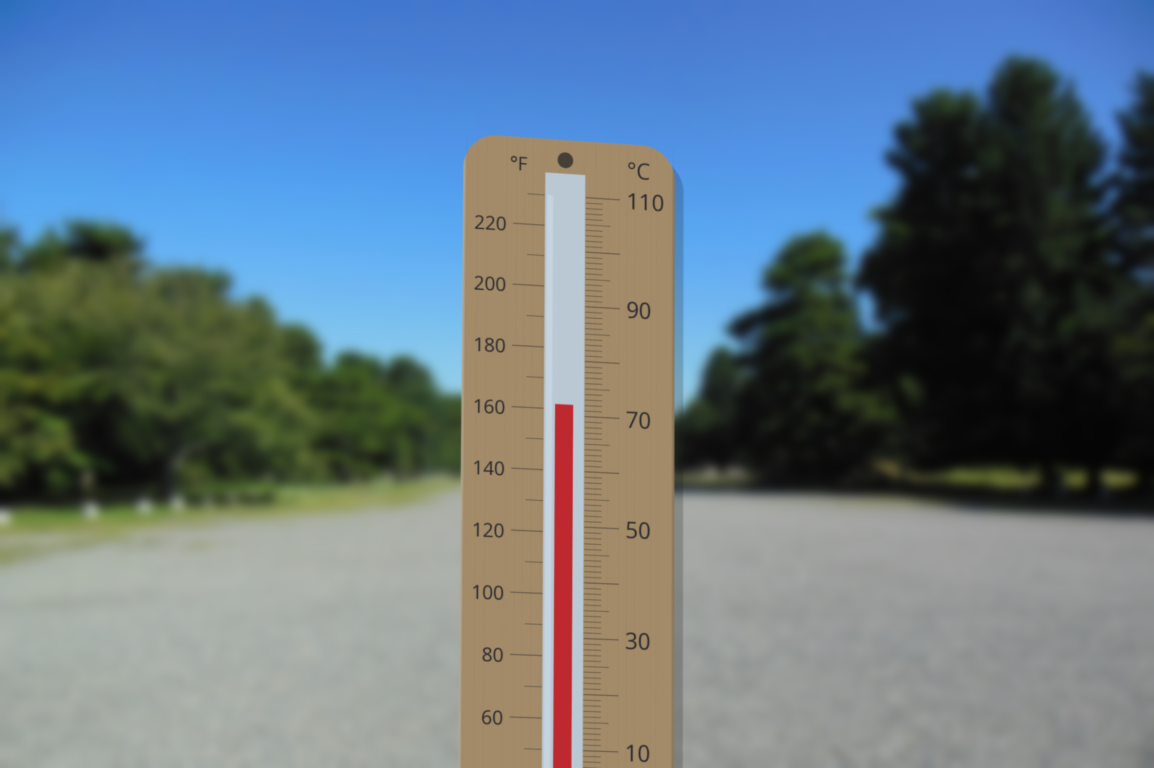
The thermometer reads 72 °C
